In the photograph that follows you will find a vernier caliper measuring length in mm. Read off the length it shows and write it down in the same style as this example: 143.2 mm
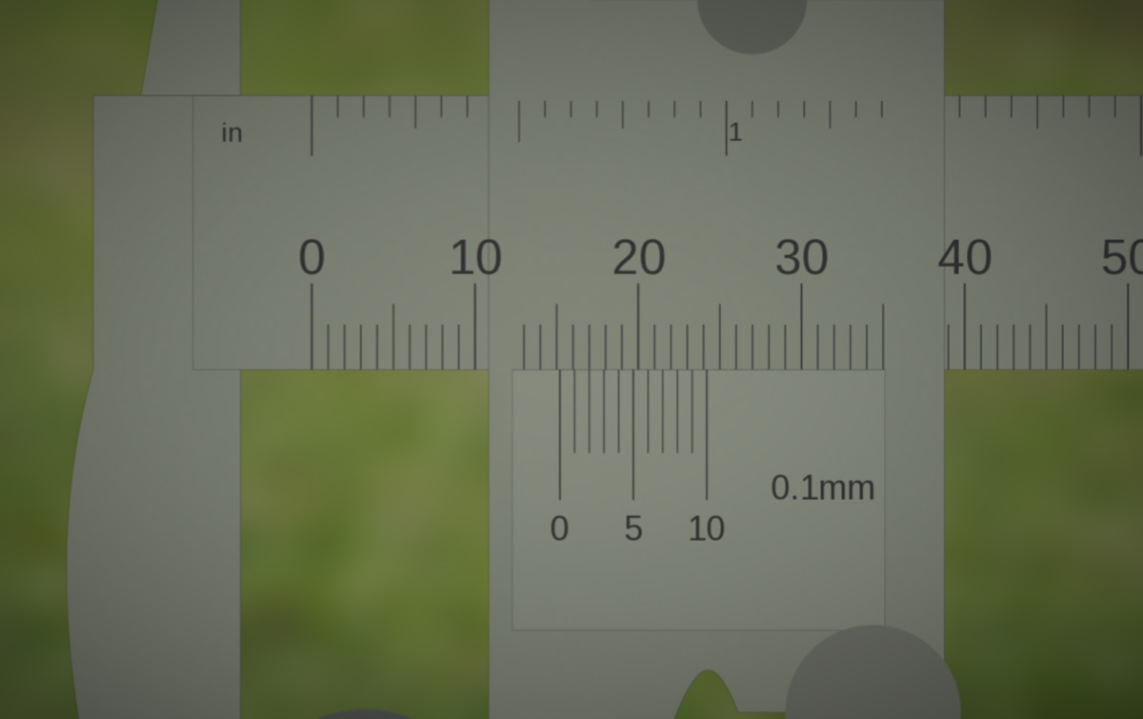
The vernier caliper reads 15.2 mm
